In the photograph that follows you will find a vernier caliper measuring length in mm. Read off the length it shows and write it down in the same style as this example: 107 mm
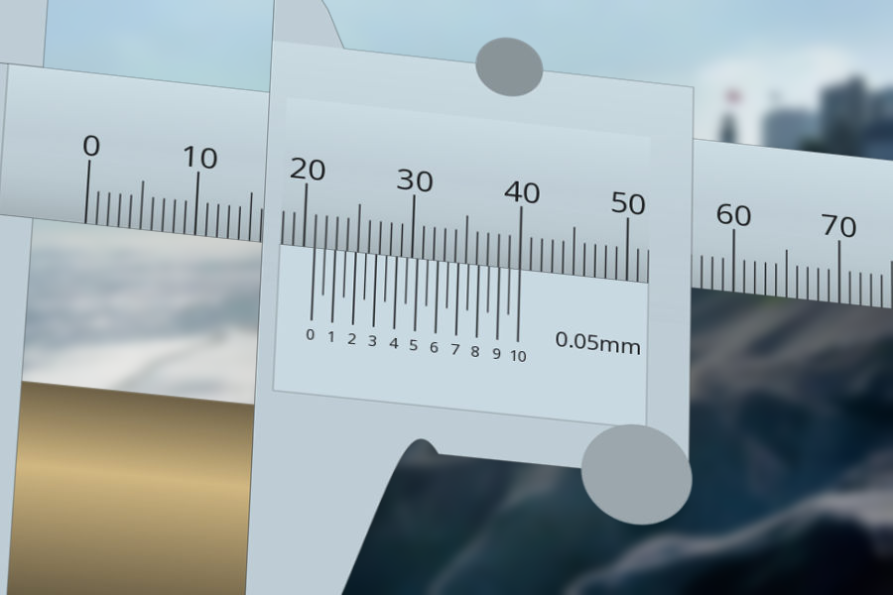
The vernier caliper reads 21.0 mm
